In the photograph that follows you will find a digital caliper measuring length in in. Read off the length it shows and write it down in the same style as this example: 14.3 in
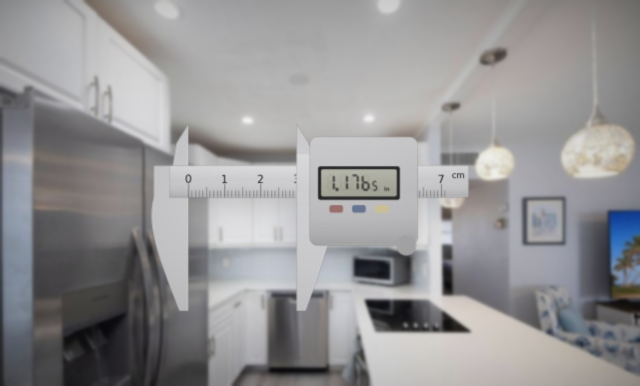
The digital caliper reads 1.1765 in
